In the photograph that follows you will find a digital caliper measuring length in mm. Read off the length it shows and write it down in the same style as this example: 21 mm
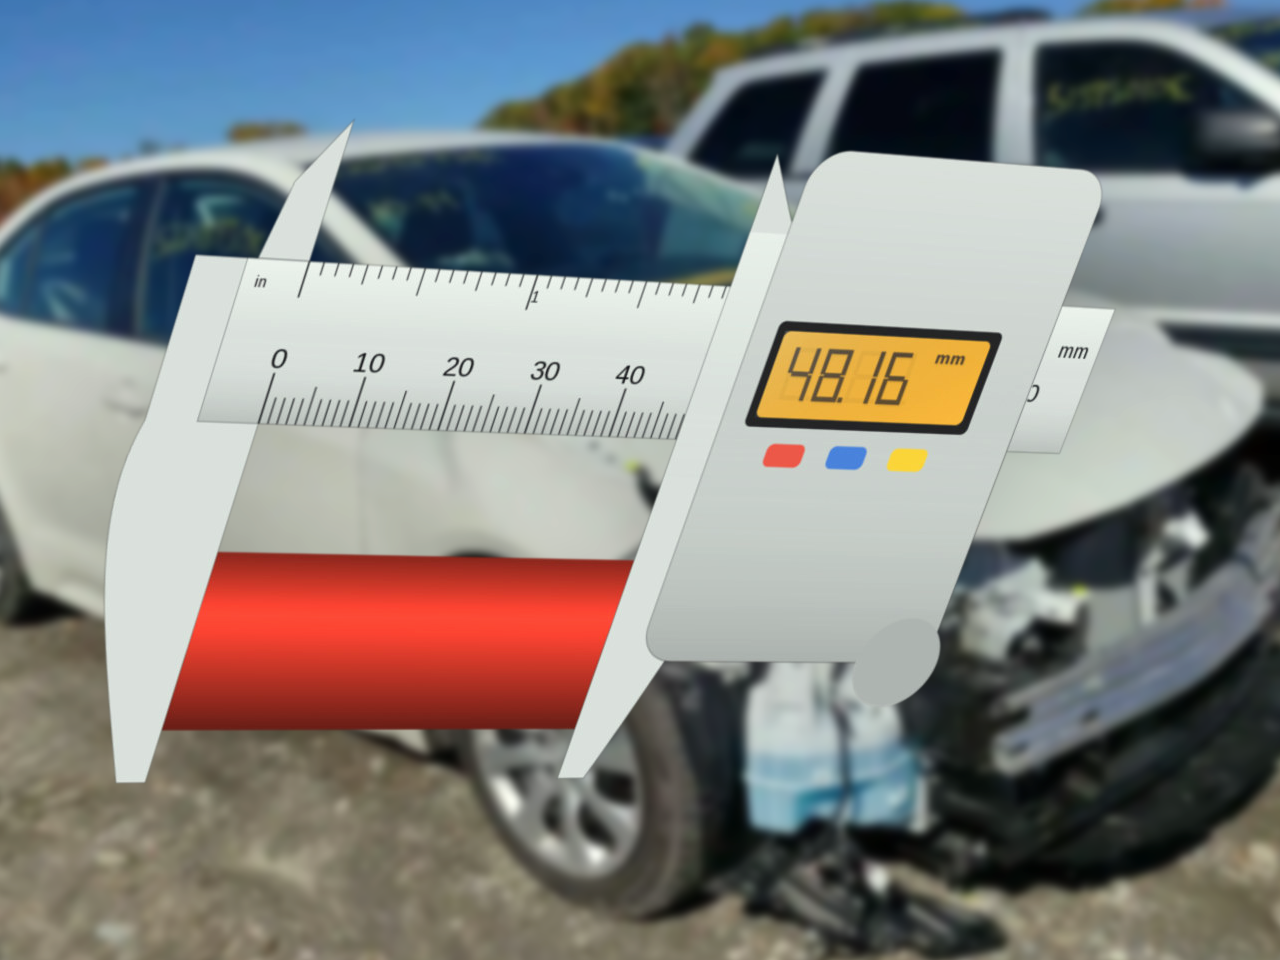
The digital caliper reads 48.16 mm
